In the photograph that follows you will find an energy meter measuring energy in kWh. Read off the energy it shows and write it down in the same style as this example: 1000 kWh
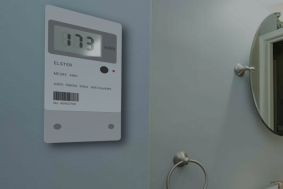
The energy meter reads 173 kWh
